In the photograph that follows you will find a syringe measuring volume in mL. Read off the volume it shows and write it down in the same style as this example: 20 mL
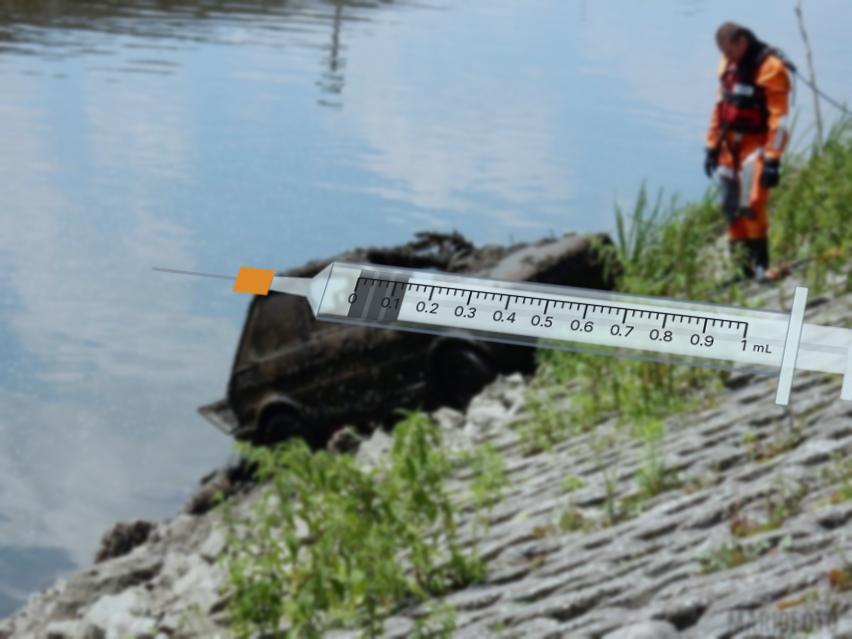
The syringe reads 0 mL
